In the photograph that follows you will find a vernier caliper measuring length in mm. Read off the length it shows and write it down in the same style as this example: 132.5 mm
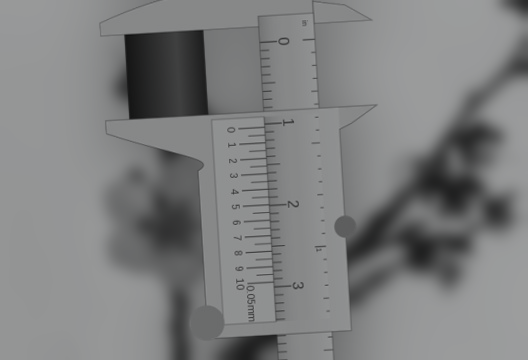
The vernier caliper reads 10.4 mm
